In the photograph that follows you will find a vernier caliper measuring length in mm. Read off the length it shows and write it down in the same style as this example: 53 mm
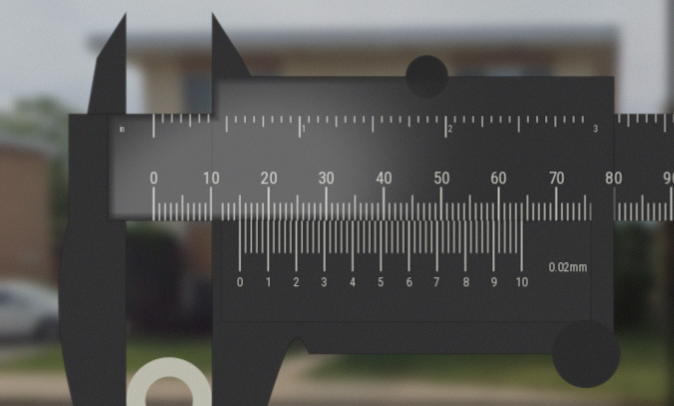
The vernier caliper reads 15.0 mm
